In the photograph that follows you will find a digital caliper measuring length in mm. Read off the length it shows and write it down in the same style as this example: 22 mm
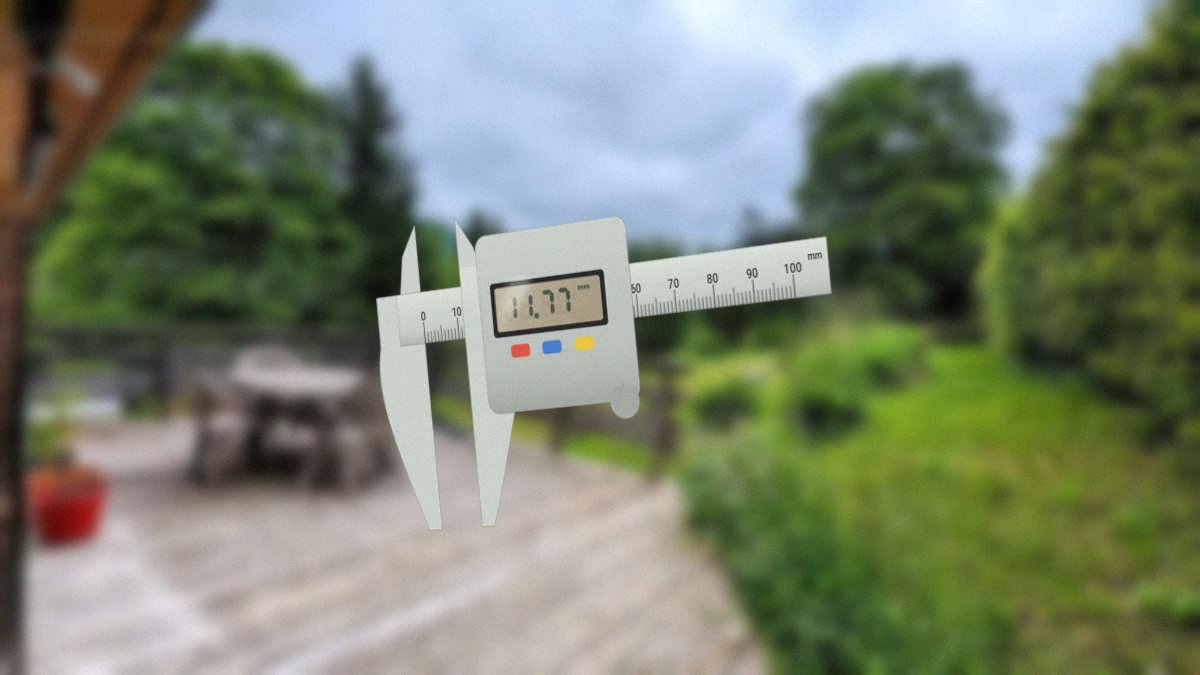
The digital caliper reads 11.77 mm
